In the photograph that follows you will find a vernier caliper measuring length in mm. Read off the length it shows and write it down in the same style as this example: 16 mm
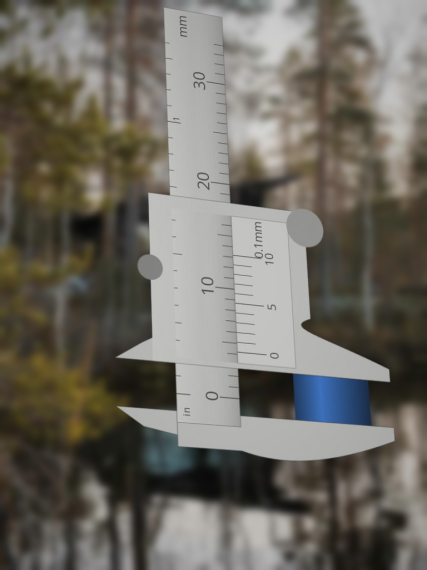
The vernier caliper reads 4.2 mm
